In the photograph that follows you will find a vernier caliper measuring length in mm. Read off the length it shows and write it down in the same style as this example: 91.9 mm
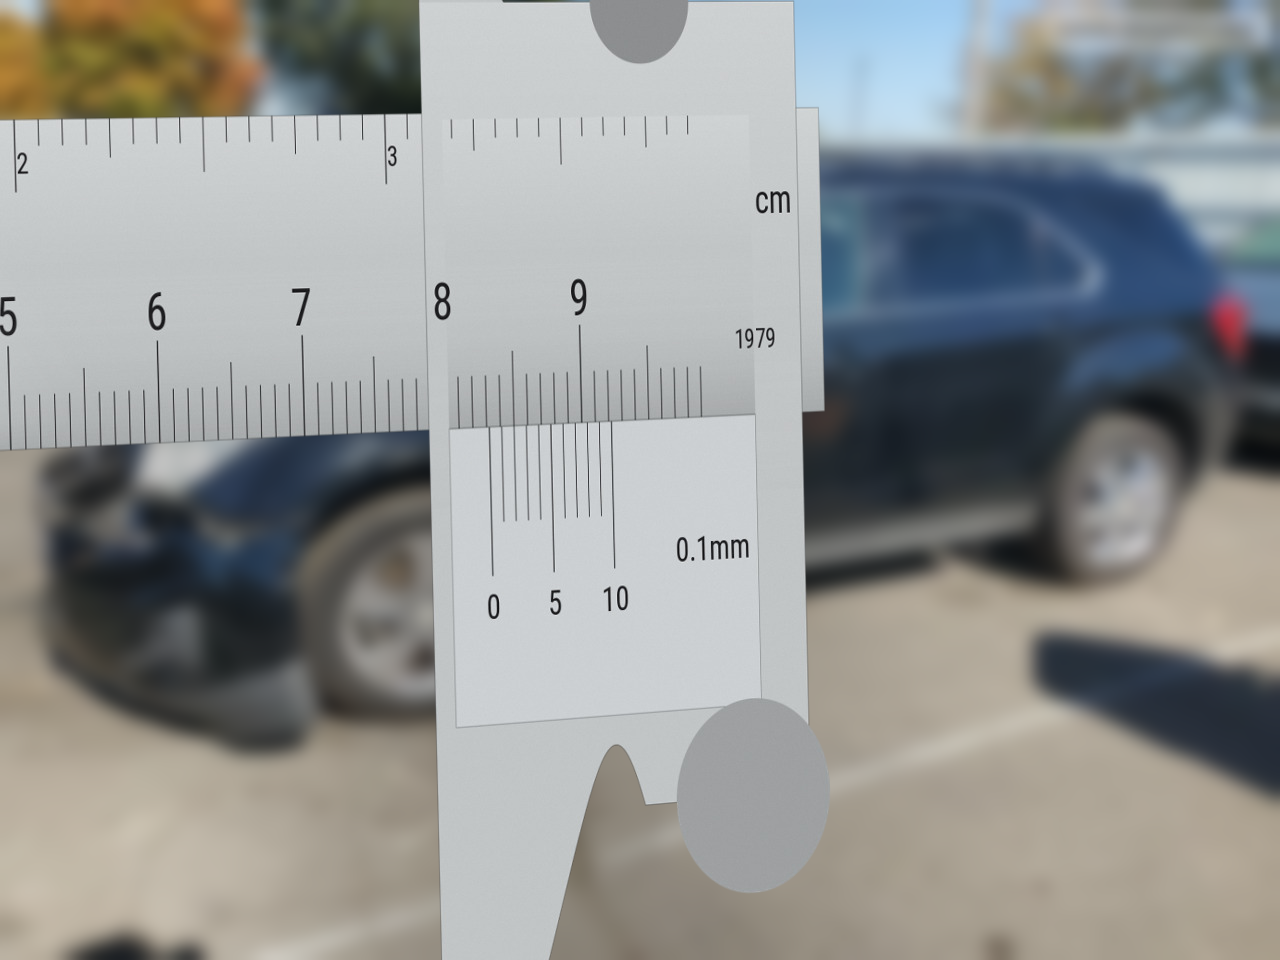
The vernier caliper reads 83.2 mm
